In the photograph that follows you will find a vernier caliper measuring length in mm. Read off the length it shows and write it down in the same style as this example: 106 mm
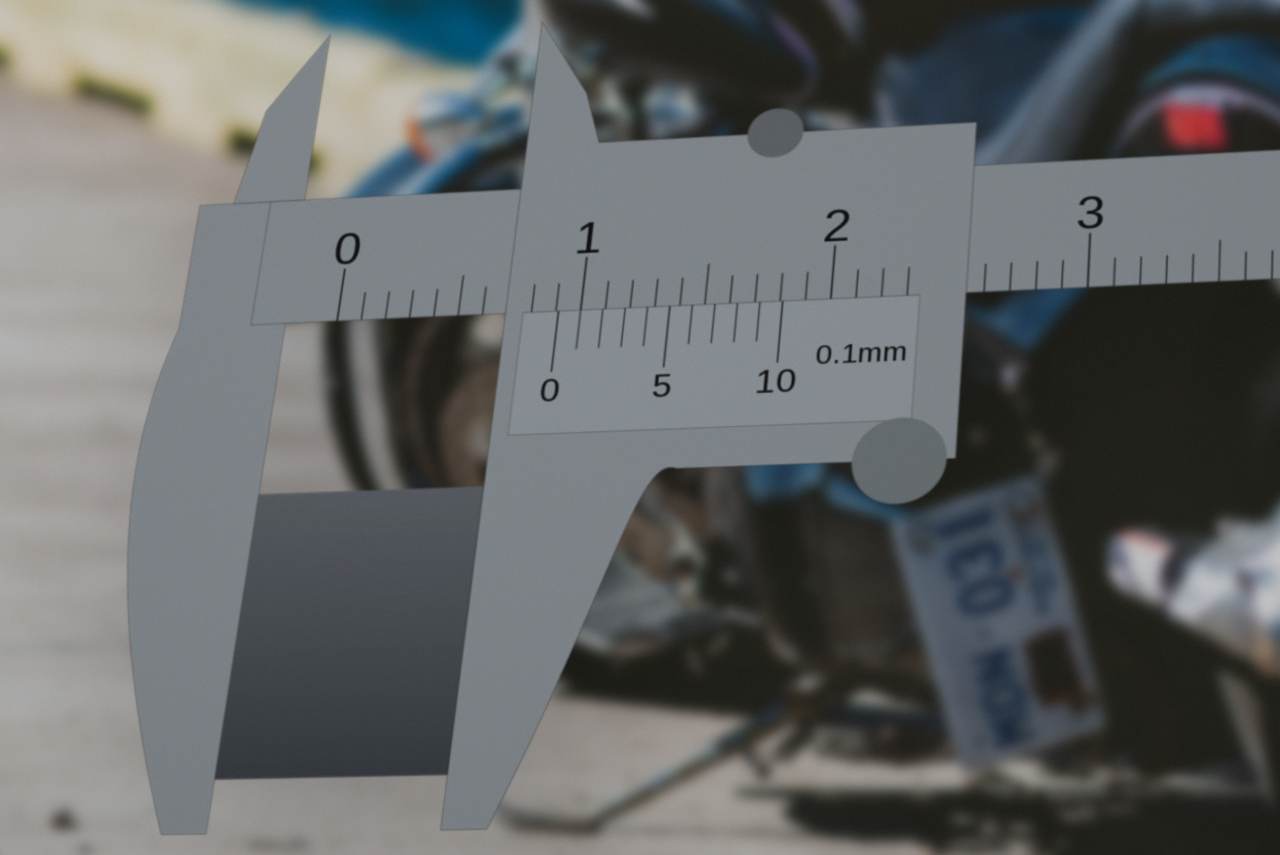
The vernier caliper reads 9.1 mm
